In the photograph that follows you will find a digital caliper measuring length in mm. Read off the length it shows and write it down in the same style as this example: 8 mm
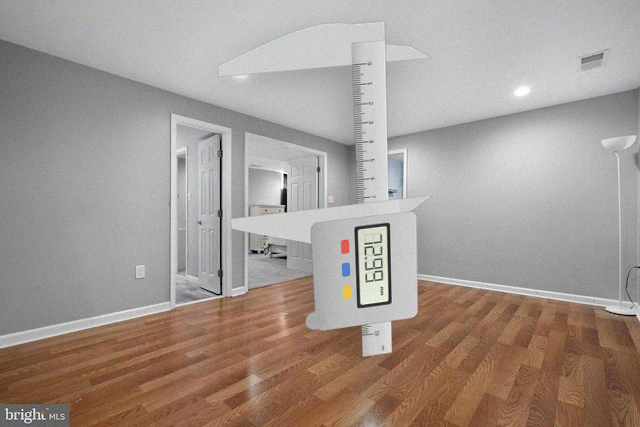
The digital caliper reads 72.99 mm
